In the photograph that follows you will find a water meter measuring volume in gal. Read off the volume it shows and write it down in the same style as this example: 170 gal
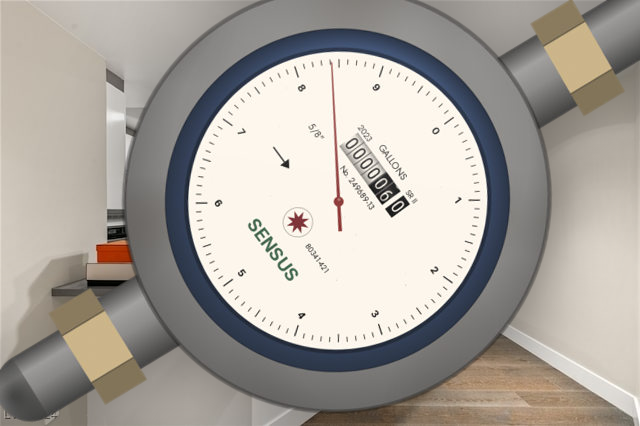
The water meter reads 58.4 gal
